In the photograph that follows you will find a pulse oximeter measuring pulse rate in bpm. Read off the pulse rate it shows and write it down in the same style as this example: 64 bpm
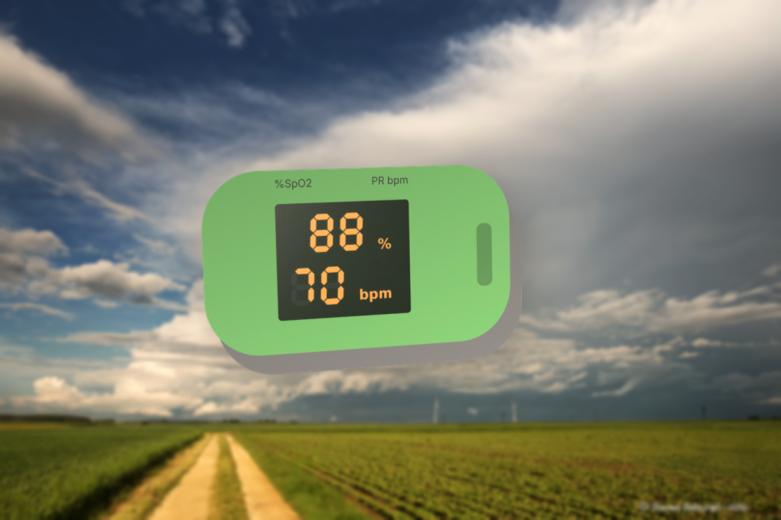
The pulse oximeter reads 70 bpm
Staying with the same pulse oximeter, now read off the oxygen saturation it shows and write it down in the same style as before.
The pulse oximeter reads 88 %
